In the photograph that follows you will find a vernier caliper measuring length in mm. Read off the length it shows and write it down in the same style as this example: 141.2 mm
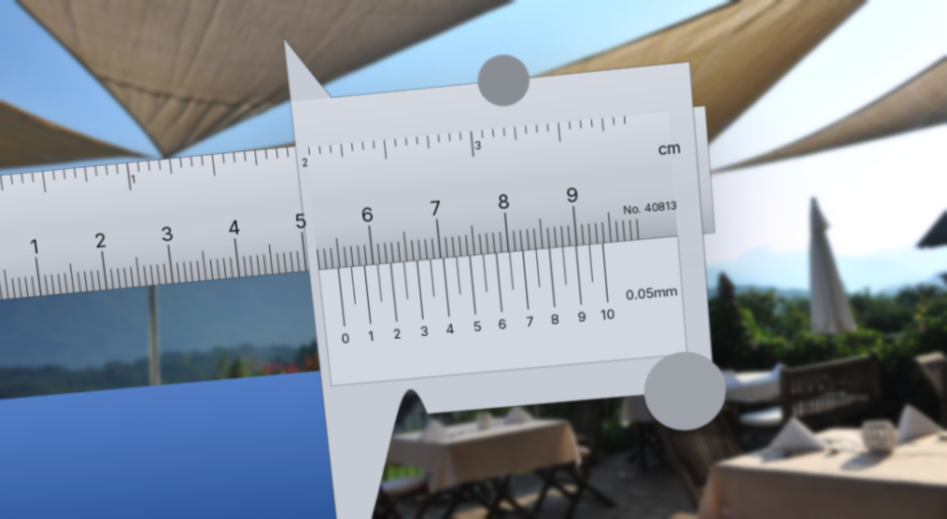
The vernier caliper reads 54.8 mm
